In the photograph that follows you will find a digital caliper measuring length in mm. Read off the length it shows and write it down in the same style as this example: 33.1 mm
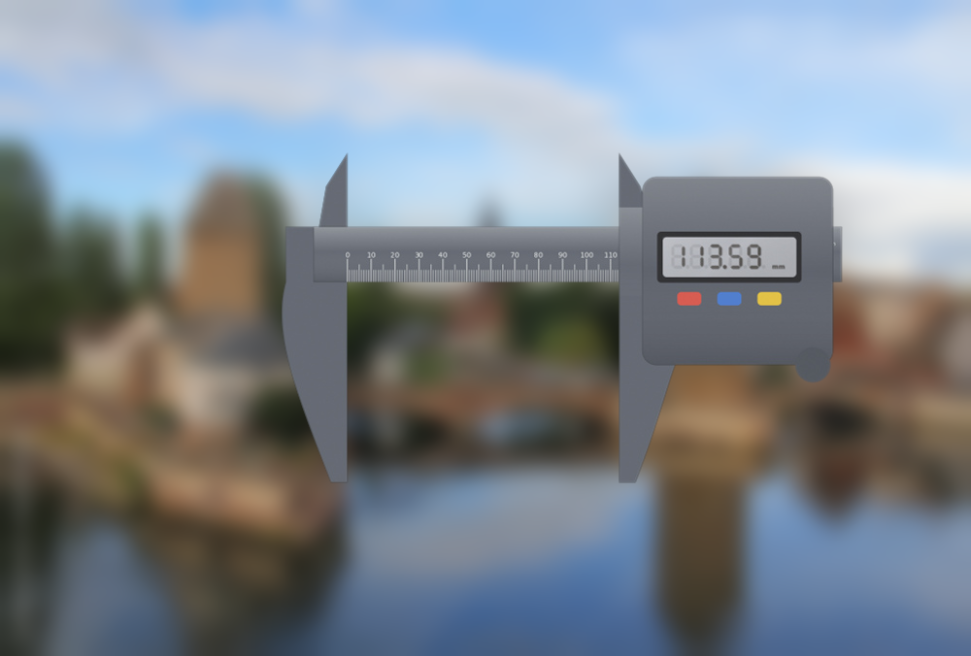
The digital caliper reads 113.59 mm
